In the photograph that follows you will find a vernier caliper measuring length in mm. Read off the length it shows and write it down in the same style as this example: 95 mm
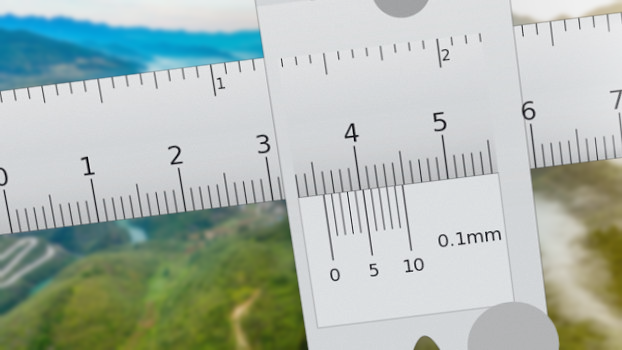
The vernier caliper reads 35.8 mm
